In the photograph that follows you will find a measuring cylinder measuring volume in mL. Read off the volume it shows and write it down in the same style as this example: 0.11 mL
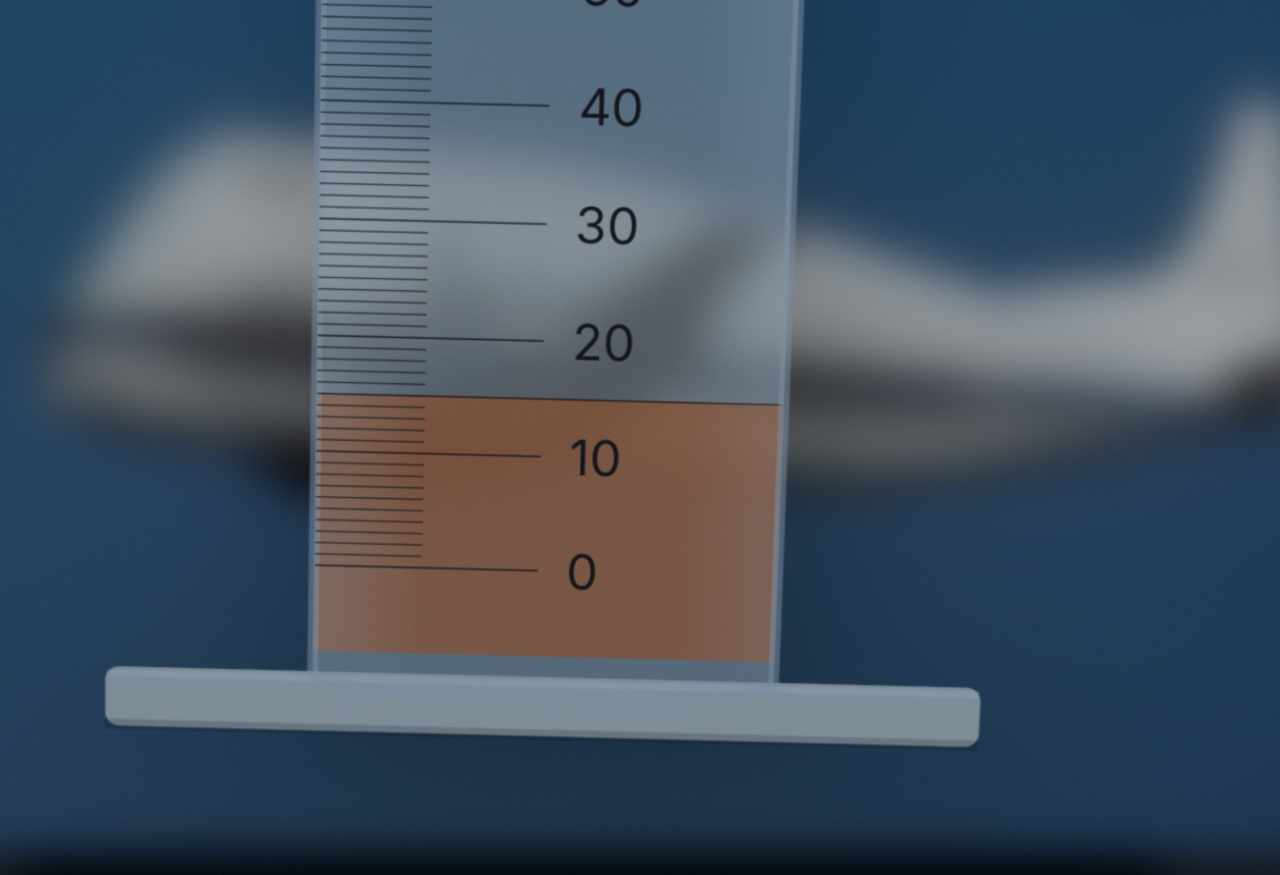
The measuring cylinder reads 15 mL
